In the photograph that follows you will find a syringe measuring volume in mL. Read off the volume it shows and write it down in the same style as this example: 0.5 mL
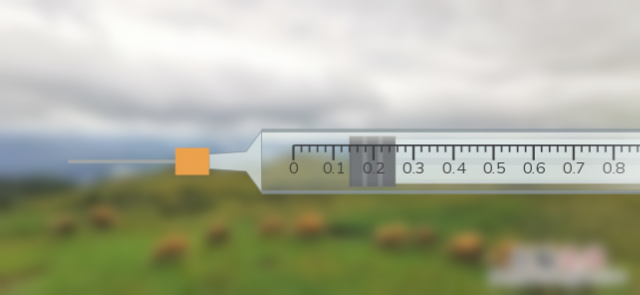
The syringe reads 0.14 mL
